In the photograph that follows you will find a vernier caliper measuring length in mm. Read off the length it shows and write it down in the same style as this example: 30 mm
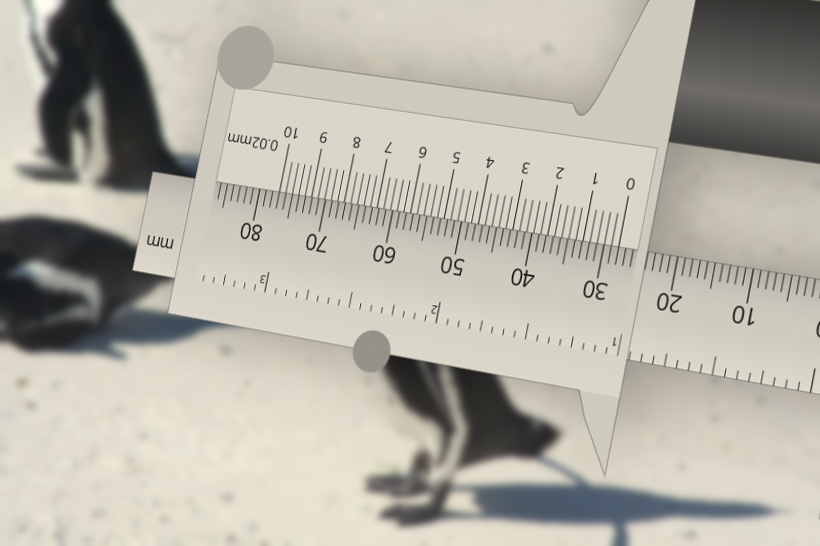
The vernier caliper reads 28.0 mm
